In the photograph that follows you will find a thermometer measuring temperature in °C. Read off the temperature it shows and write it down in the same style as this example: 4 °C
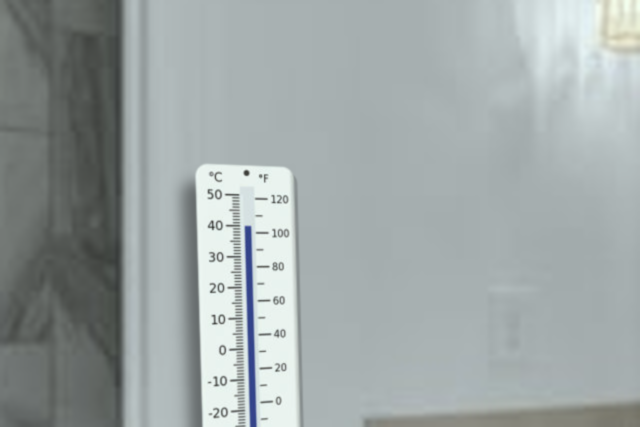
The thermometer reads 40 °C
